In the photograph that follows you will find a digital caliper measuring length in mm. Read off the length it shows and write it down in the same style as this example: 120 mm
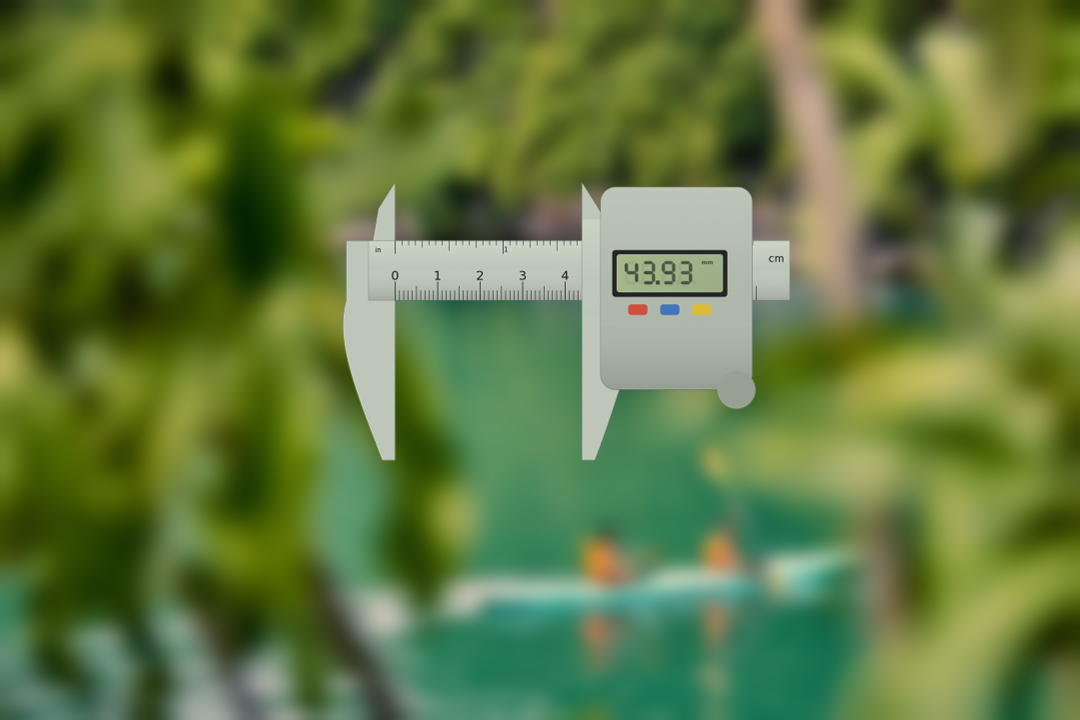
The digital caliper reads 43.93 mm
